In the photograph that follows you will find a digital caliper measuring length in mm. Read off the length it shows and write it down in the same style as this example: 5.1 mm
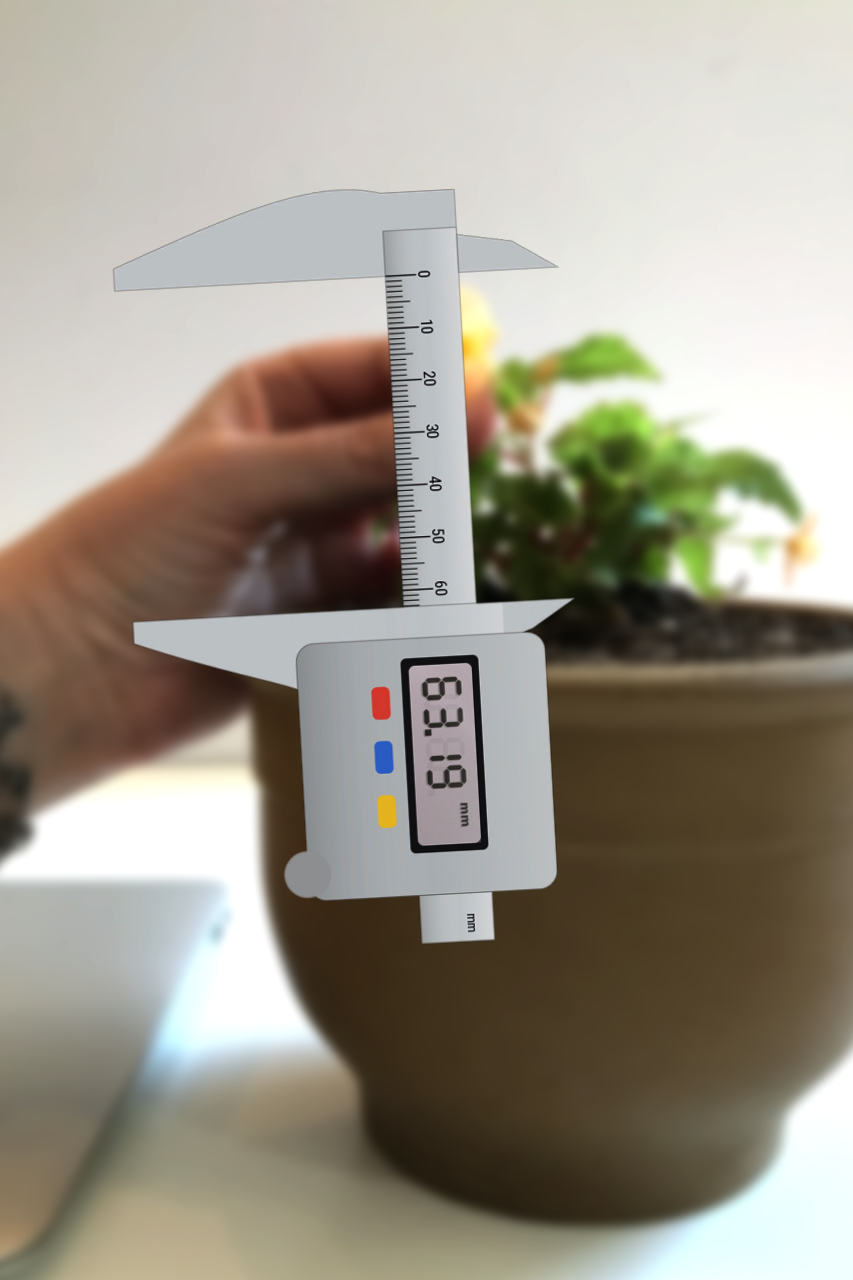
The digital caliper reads 63.19 mm
